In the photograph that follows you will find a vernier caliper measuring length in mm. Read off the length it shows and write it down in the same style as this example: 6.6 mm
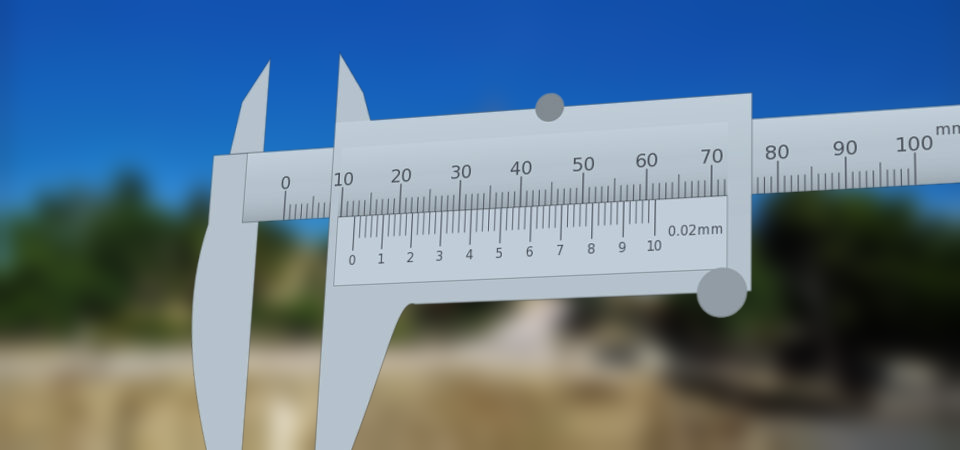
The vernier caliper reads 12.4 mm
